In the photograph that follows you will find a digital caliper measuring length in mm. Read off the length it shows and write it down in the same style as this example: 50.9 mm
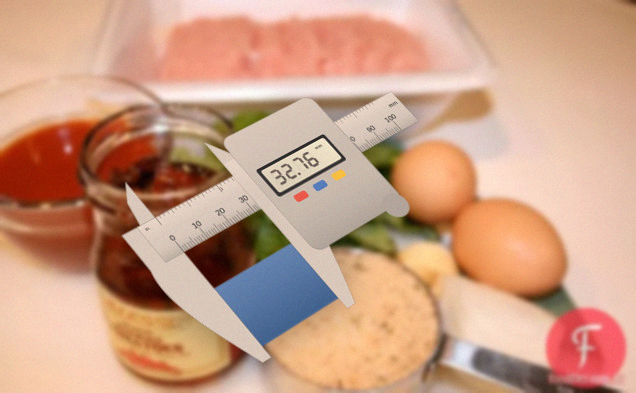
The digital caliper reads 32.76 mm
